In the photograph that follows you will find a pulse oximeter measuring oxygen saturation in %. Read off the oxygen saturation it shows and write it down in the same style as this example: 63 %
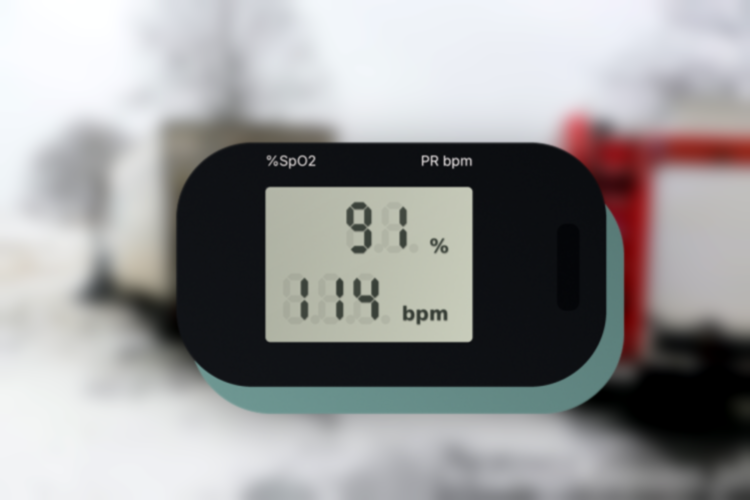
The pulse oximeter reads 91 %
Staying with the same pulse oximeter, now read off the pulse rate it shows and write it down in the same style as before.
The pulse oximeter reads 114 bpm
